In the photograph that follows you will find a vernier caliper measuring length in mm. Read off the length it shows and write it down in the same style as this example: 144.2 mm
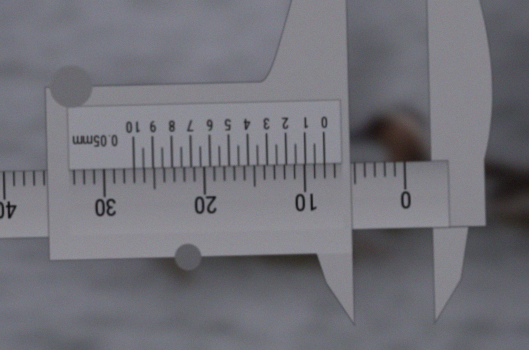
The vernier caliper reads 8.0 mm
